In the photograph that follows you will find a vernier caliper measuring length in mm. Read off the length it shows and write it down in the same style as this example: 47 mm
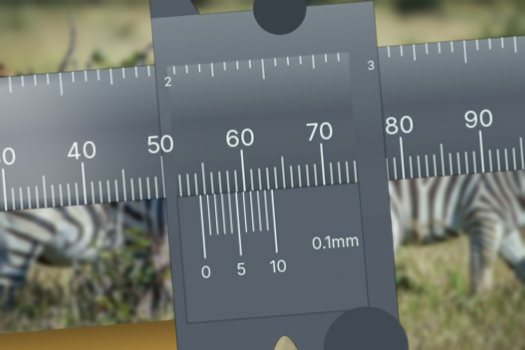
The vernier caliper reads 54.4 mm
